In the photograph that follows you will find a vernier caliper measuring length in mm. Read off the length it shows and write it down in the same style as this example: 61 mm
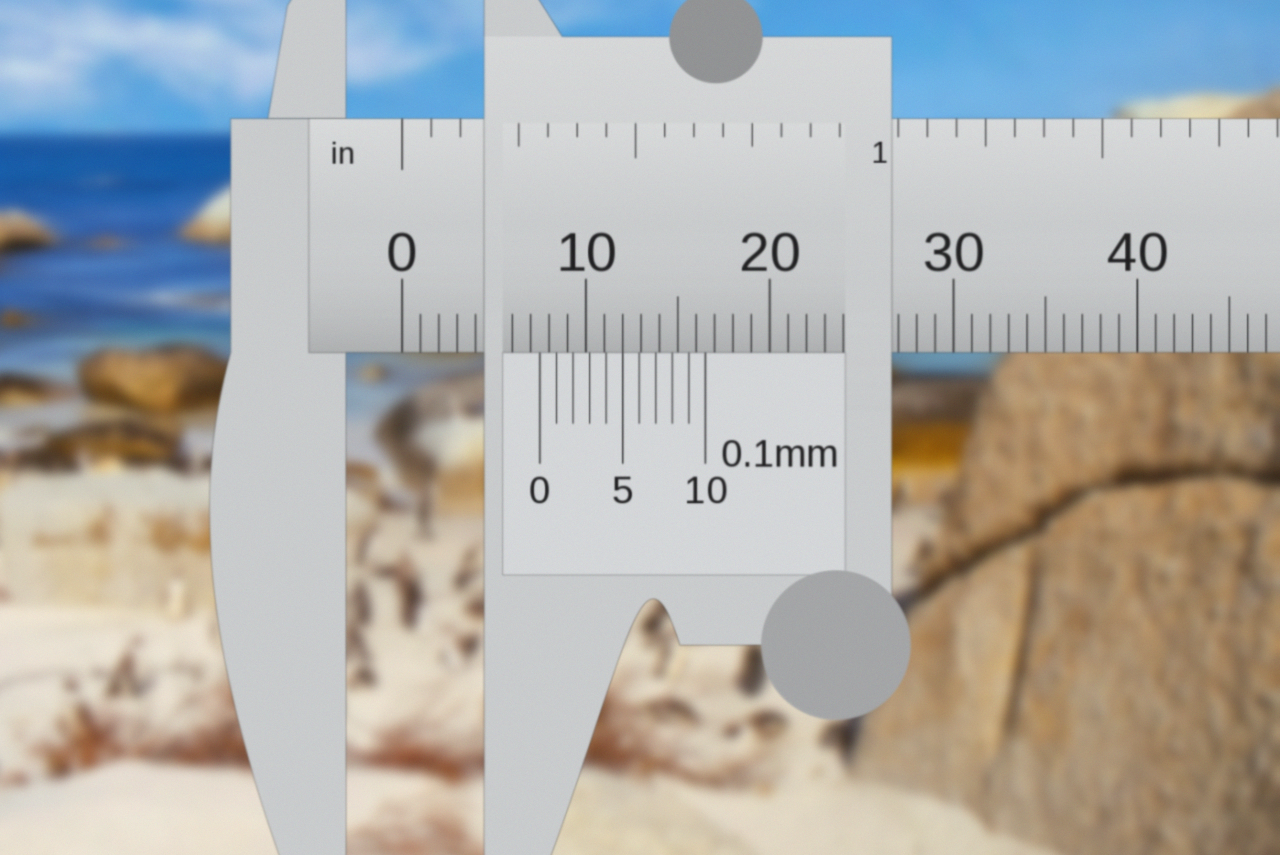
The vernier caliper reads 7.5 mm
